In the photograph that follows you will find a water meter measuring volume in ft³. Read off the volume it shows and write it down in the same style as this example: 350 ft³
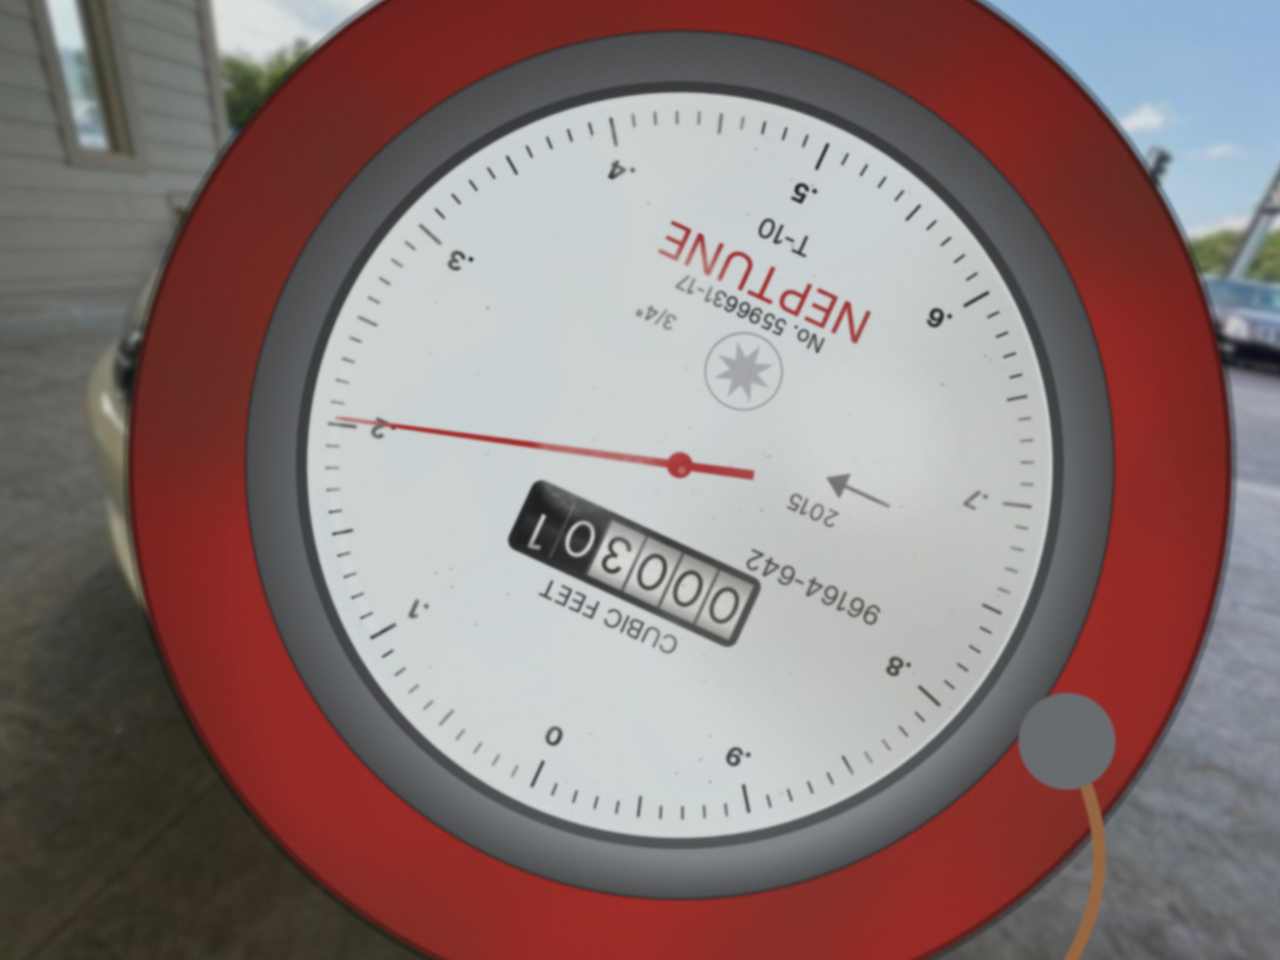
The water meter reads 301.20 ft³
